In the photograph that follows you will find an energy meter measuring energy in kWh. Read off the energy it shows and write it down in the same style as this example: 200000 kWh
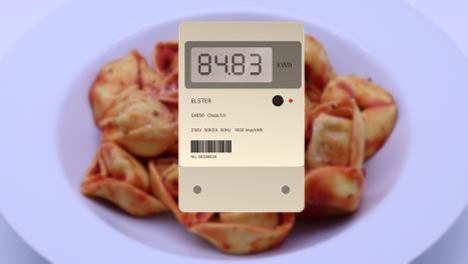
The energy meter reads 84.83 kWh
